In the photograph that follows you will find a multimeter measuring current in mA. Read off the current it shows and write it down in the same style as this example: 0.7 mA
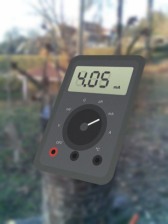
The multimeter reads 4.05 mA
